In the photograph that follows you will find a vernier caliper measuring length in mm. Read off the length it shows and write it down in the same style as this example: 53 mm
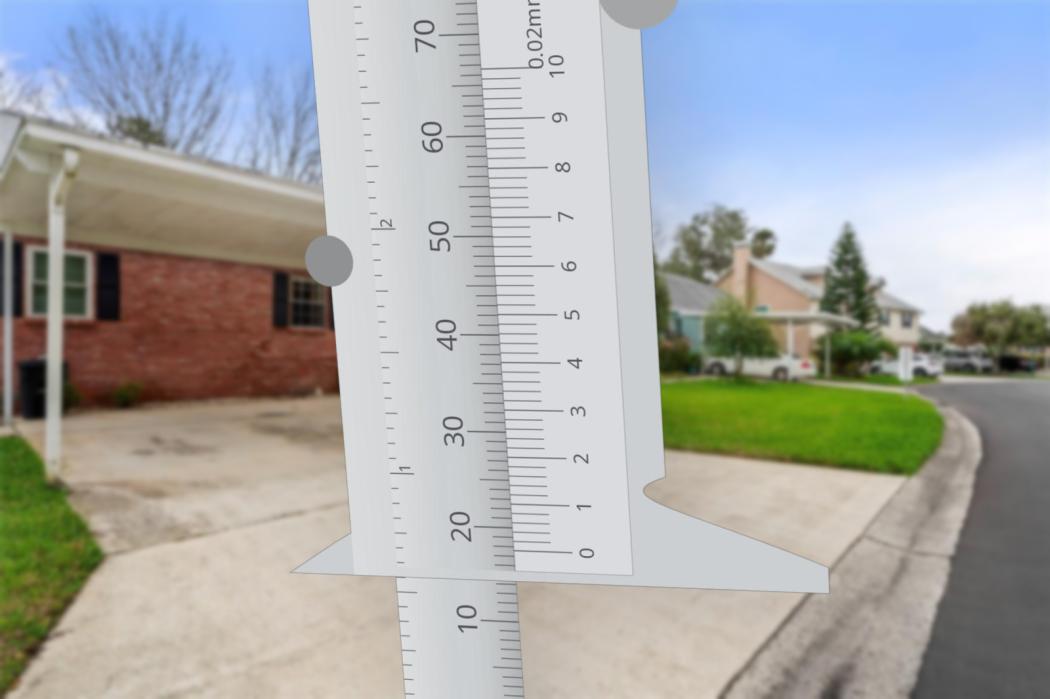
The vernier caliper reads 17.6 mm
